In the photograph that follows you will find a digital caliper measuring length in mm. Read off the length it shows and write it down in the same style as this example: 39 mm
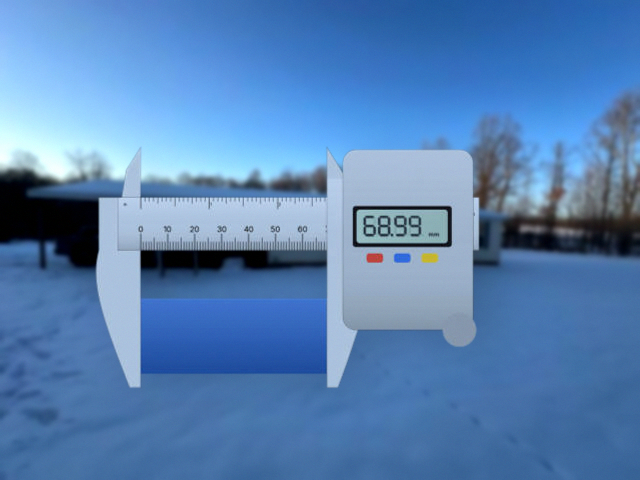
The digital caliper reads 68.99 mm
